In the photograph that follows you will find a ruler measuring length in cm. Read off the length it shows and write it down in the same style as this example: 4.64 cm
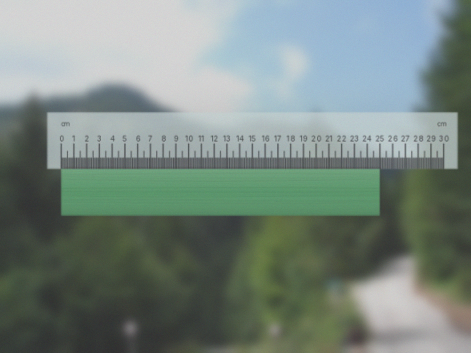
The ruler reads 25 cm
